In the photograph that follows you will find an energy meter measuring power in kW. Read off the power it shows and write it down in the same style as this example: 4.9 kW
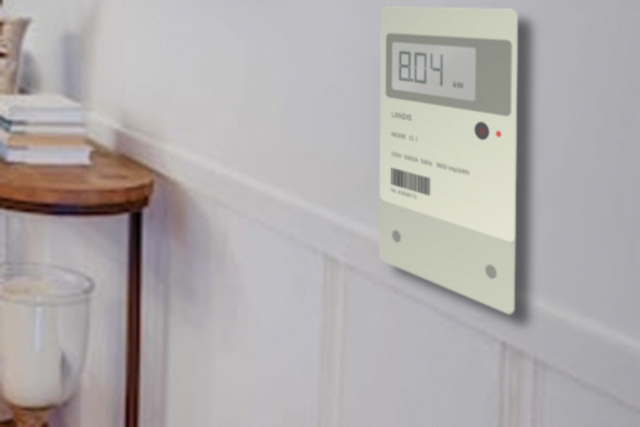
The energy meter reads 8.04 kW
